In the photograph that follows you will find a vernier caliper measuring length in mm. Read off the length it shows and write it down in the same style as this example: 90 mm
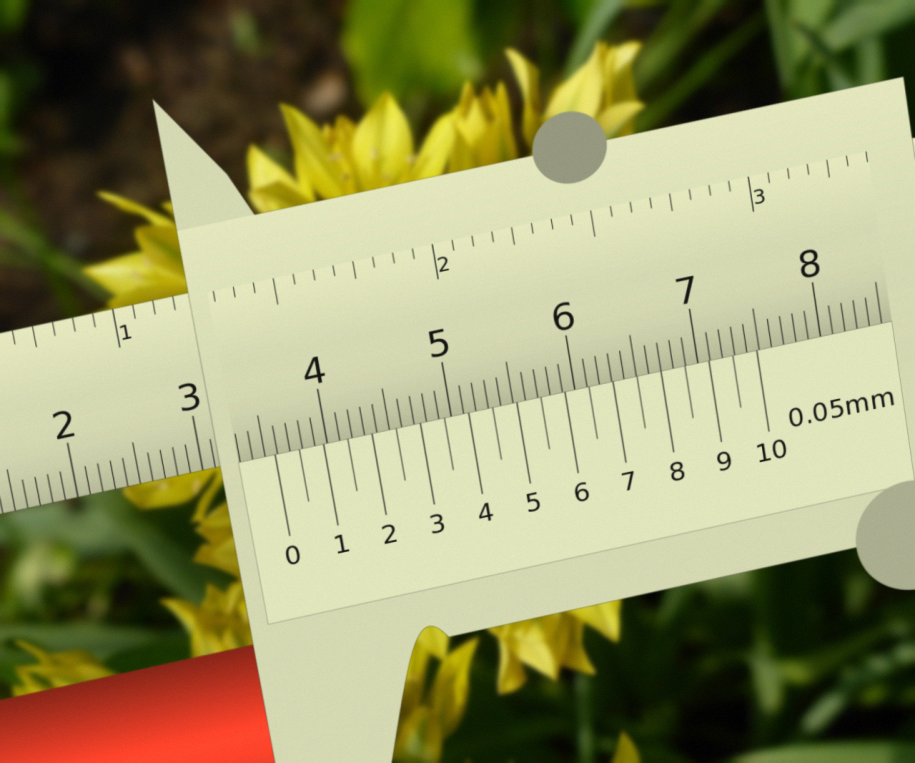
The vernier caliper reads 35.8 mm
